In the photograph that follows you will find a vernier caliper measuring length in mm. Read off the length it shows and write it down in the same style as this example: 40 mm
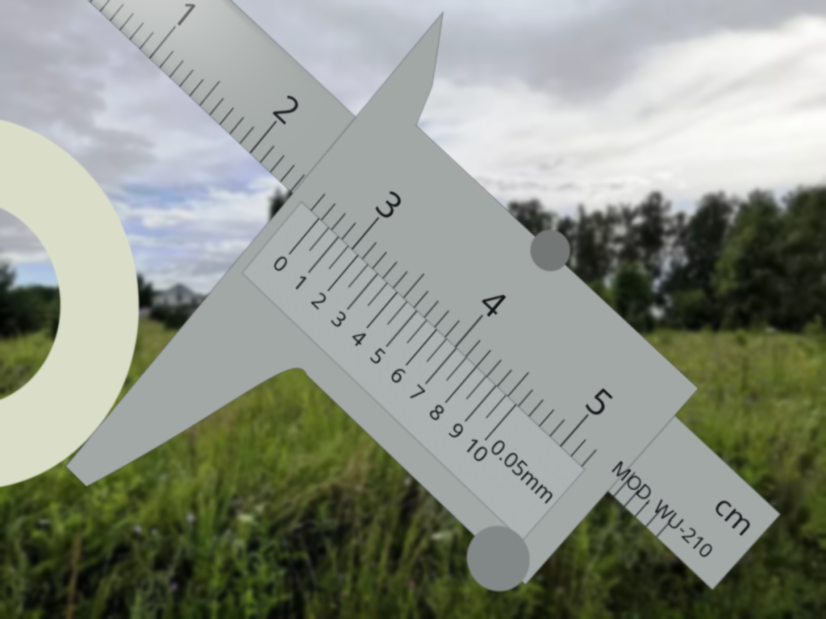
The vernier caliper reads 26.8 mm
